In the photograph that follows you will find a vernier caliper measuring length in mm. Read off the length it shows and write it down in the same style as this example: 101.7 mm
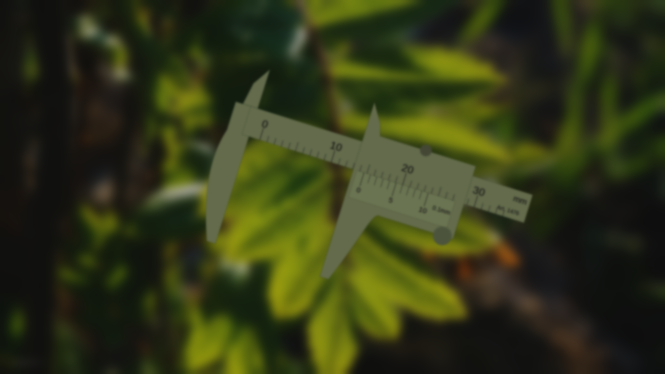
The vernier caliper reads 14.6 mm
